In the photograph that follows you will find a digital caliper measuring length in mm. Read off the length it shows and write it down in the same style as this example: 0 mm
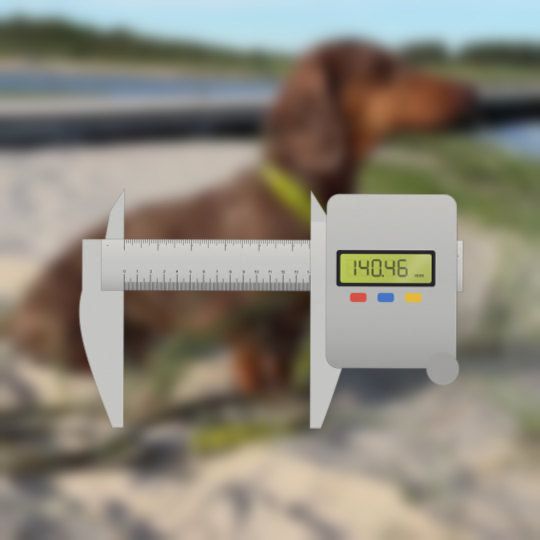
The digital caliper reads 140.46 mm
